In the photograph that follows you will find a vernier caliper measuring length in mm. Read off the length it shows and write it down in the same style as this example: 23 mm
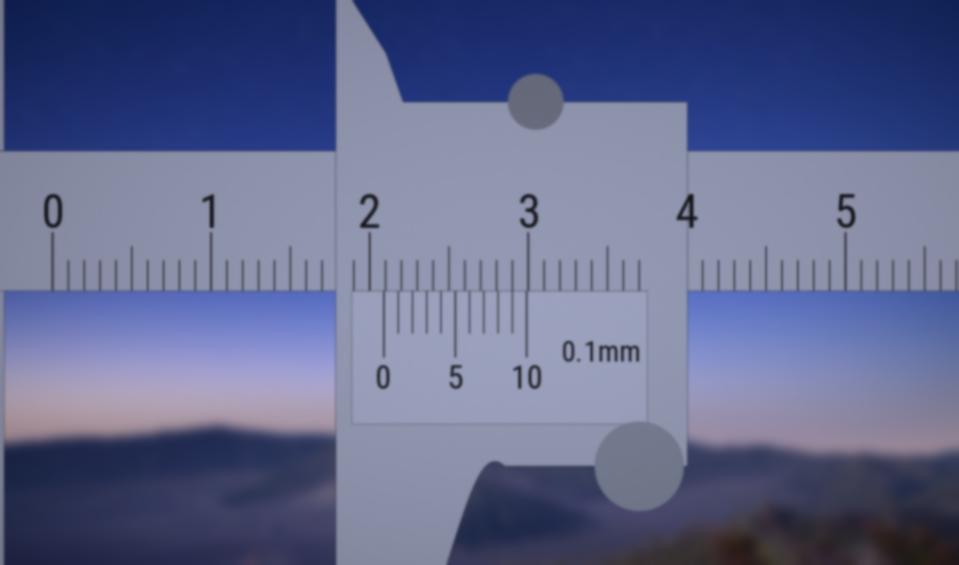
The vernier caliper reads 20.9 mm
